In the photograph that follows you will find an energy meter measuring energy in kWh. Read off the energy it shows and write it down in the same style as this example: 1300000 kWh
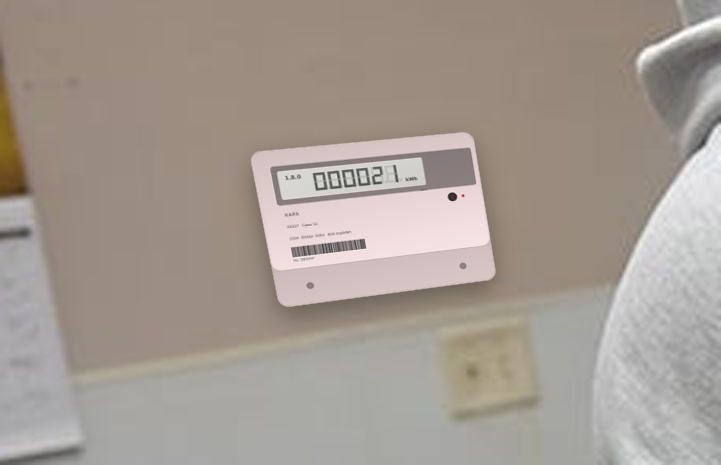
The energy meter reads 21 kWh
